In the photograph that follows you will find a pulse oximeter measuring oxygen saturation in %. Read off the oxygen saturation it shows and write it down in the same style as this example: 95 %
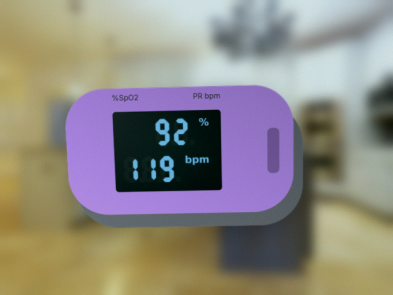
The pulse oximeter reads 92 %
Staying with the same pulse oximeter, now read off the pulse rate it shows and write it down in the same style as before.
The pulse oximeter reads 119 bpm
